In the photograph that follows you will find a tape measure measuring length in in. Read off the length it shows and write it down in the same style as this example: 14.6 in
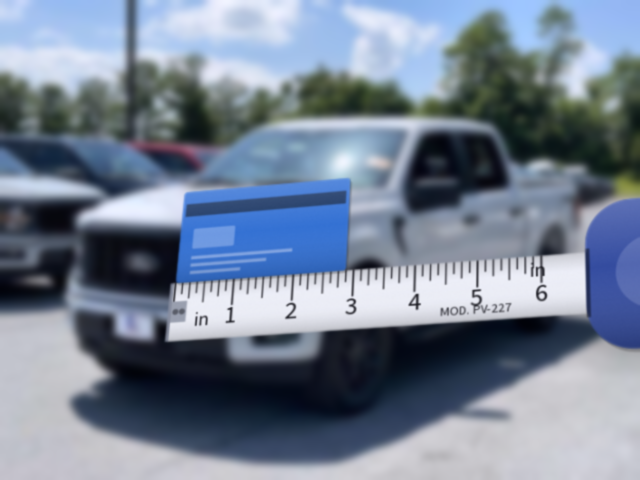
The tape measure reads 2.875 in
